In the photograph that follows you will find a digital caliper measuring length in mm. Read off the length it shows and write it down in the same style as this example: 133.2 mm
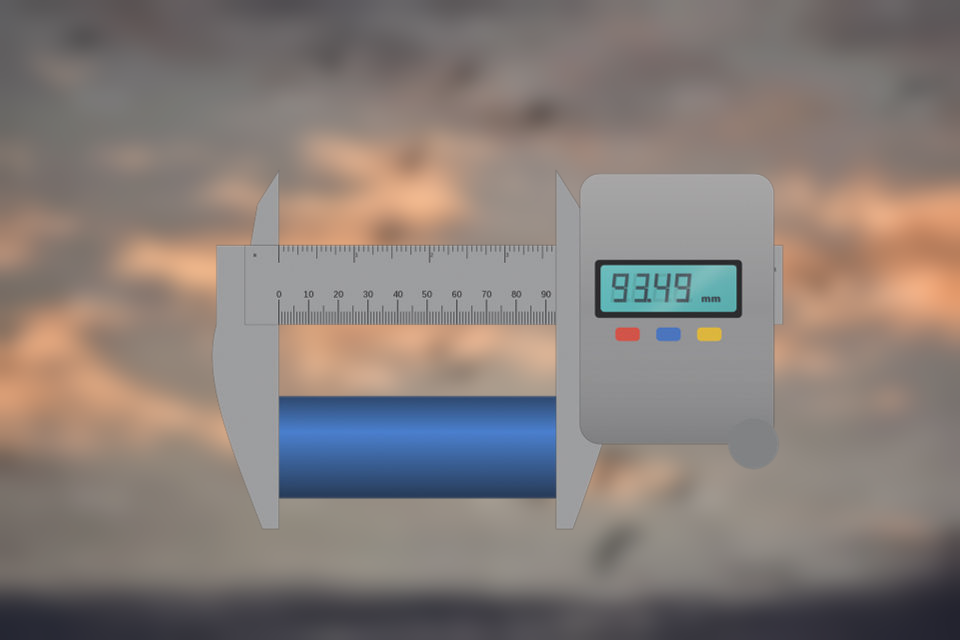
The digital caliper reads 93.49 mm
